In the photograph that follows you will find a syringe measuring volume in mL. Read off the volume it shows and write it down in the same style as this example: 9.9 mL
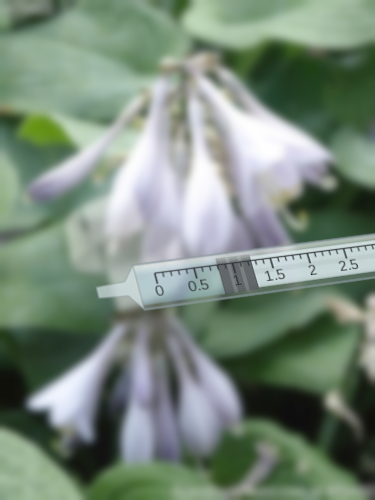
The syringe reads 0.8 mL
